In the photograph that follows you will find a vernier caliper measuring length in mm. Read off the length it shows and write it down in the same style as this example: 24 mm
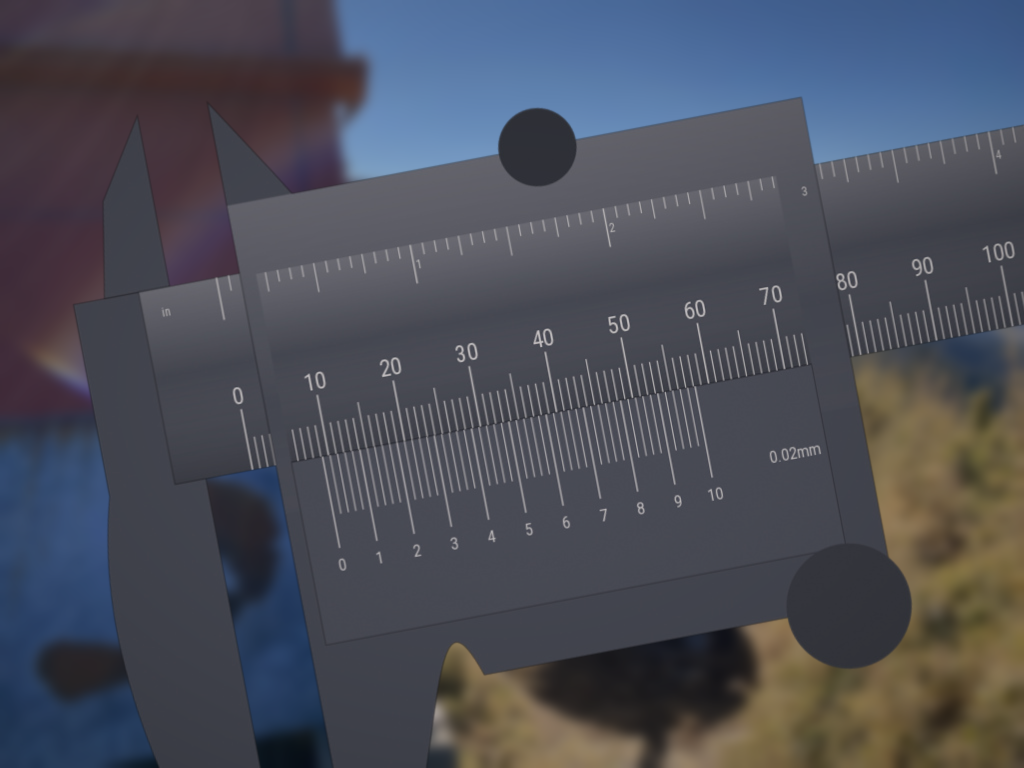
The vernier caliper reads 9.2 mm
